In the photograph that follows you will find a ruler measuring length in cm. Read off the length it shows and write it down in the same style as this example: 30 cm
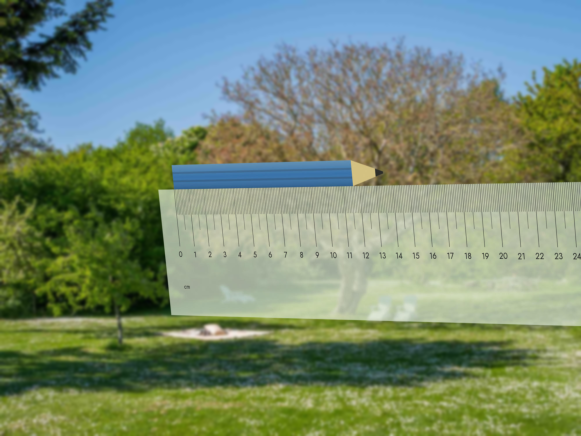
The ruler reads 13.5 cm
